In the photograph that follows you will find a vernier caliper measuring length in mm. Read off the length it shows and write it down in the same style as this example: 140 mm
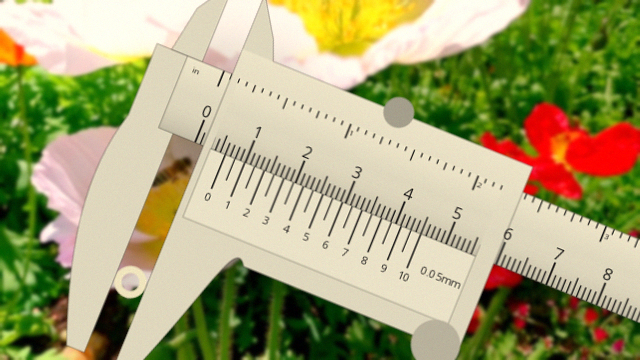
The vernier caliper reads 6.0 mm
